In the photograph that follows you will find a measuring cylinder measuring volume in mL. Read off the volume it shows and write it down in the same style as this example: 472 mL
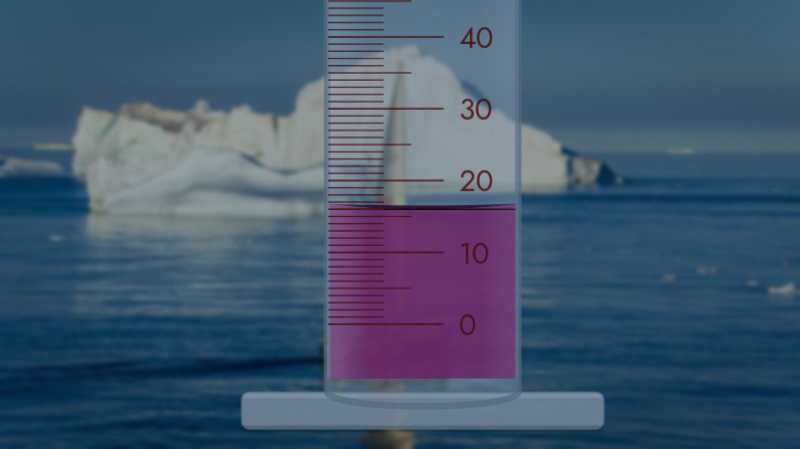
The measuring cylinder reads 16 mL
